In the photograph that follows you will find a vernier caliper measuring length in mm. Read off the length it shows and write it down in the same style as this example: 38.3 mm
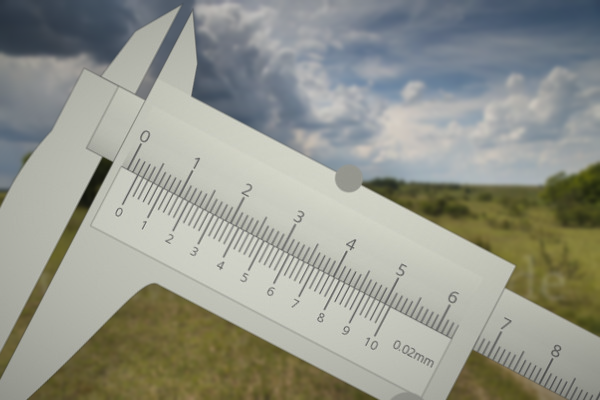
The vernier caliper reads 2.0 mm
